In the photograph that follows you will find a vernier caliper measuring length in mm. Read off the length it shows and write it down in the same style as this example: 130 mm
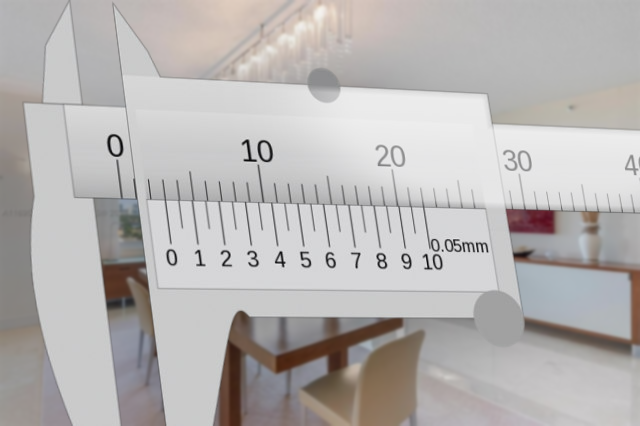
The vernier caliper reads 3.0 mm
